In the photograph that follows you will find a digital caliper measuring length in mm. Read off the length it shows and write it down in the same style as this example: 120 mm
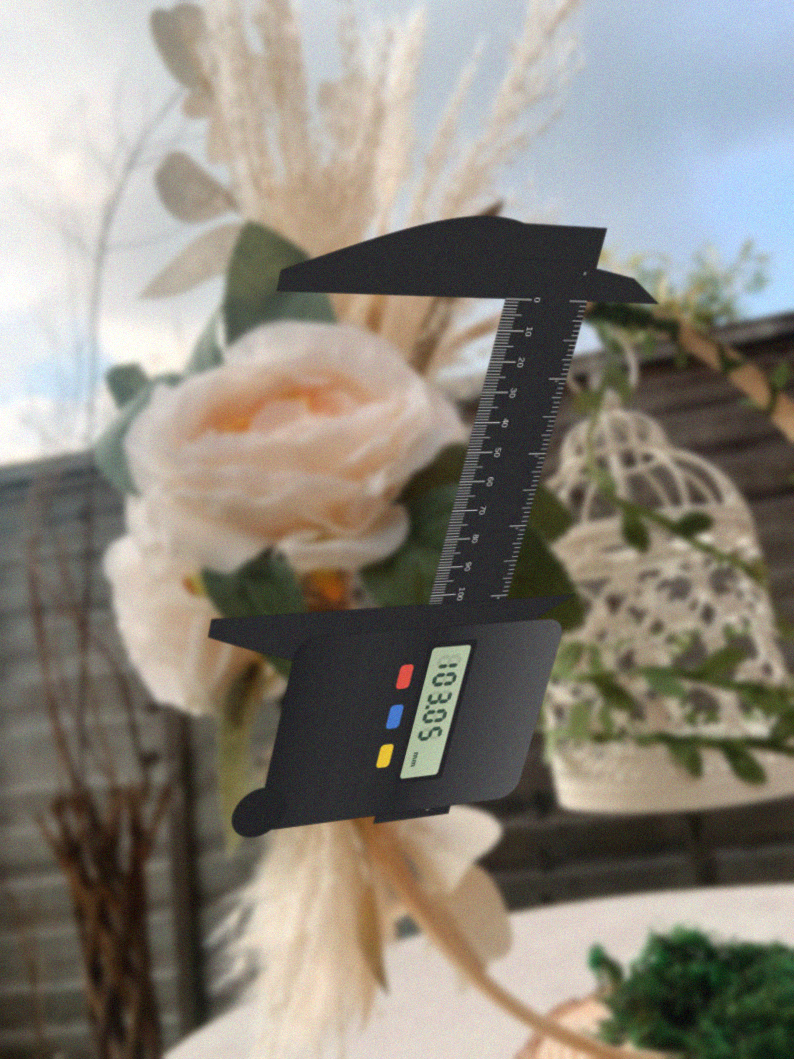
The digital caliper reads 103.05 mm
